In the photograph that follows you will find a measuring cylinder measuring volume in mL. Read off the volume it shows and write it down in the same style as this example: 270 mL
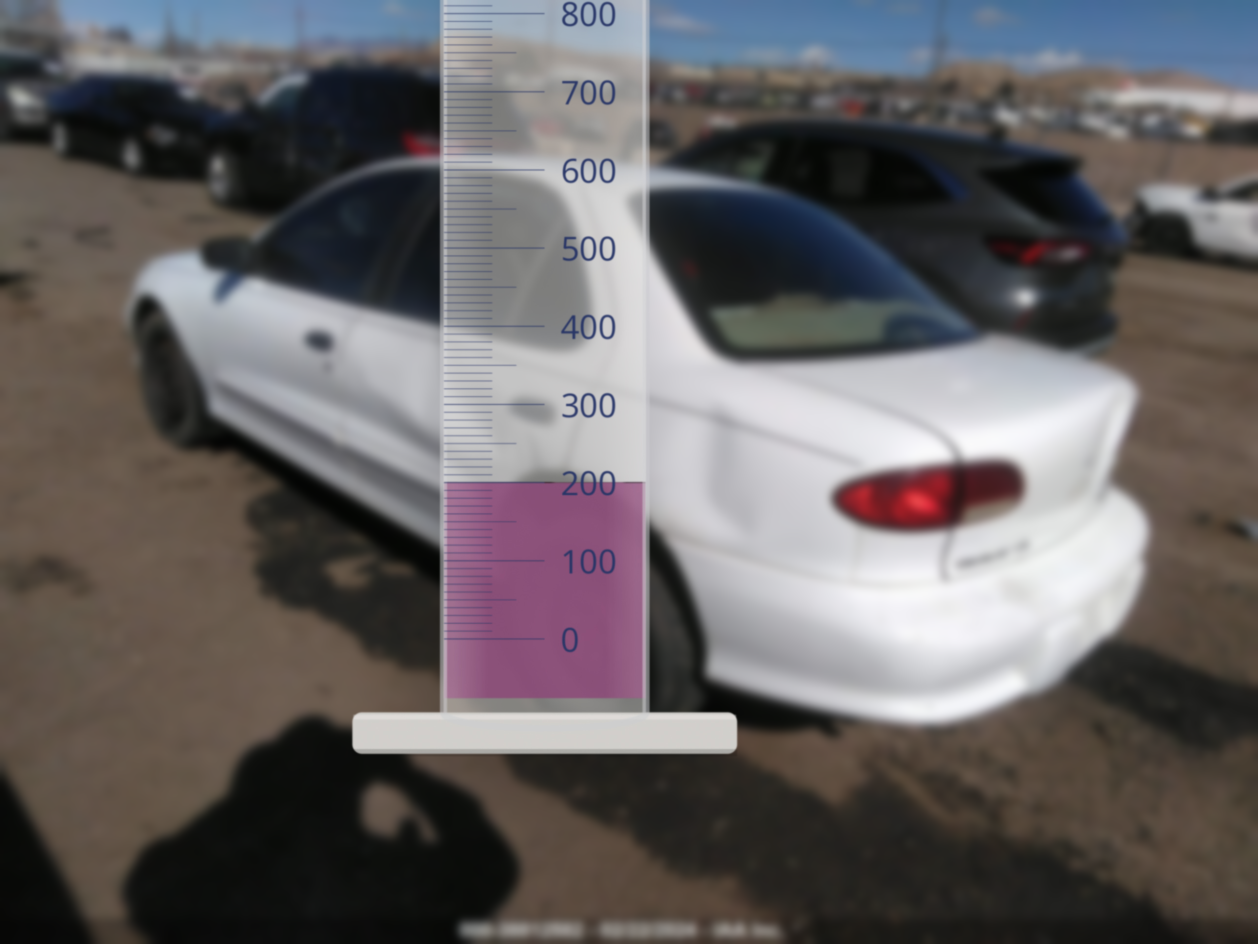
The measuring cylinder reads 200 mL
